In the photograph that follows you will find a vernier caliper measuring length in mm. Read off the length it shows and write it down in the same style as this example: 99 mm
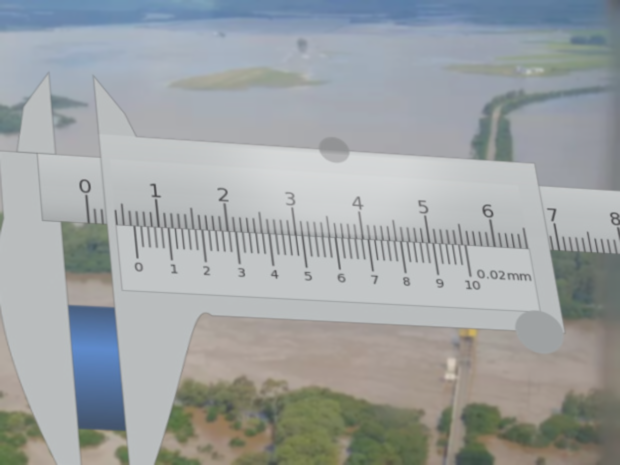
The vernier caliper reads 6.5 mm
